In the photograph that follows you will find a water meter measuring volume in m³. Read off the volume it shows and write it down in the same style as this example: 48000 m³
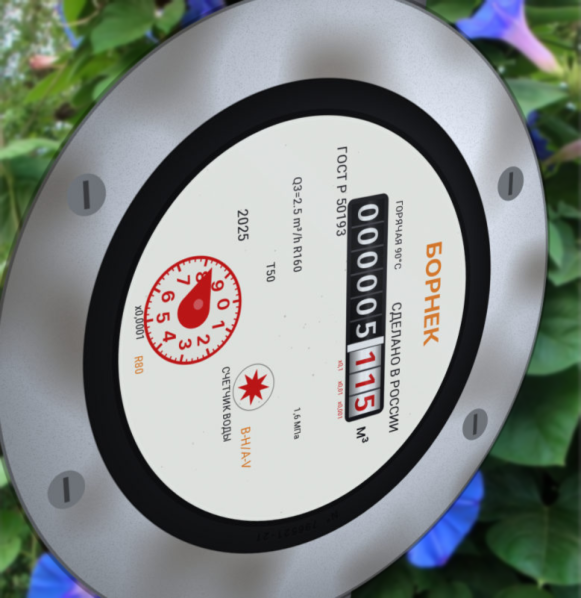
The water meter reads 5.1158 m³
